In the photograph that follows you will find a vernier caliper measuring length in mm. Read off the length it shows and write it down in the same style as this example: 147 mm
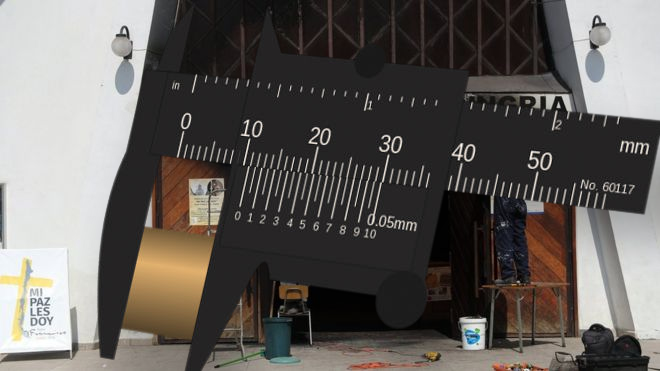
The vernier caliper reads 10.8 mm
